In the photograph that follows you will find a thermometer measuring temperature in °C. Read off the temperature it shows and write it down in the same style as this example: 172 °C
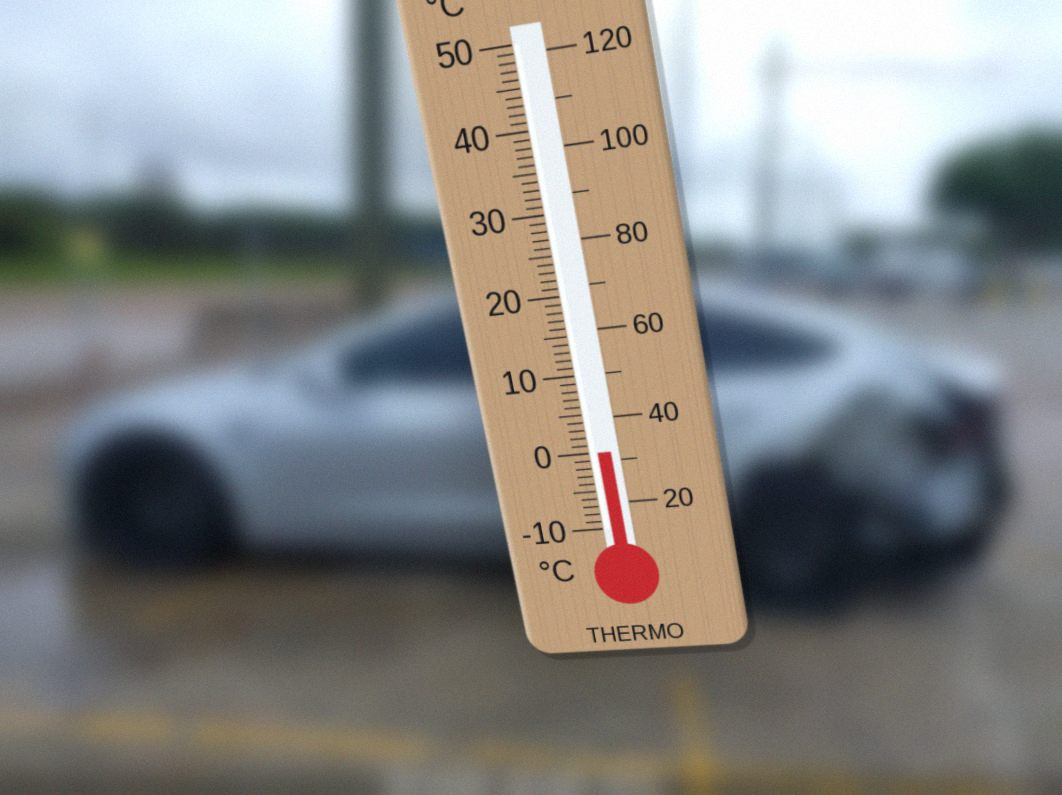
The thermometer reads 0 °C
